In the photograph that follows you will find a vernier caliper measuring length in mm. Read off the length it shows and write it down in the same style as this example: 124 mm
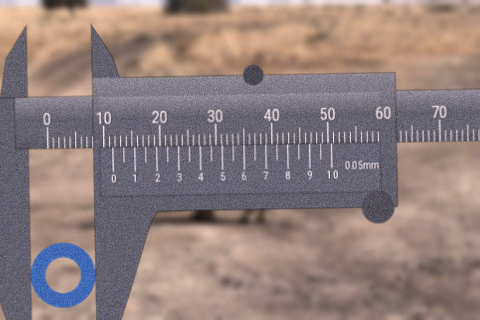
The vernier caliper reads 11.6 mm
